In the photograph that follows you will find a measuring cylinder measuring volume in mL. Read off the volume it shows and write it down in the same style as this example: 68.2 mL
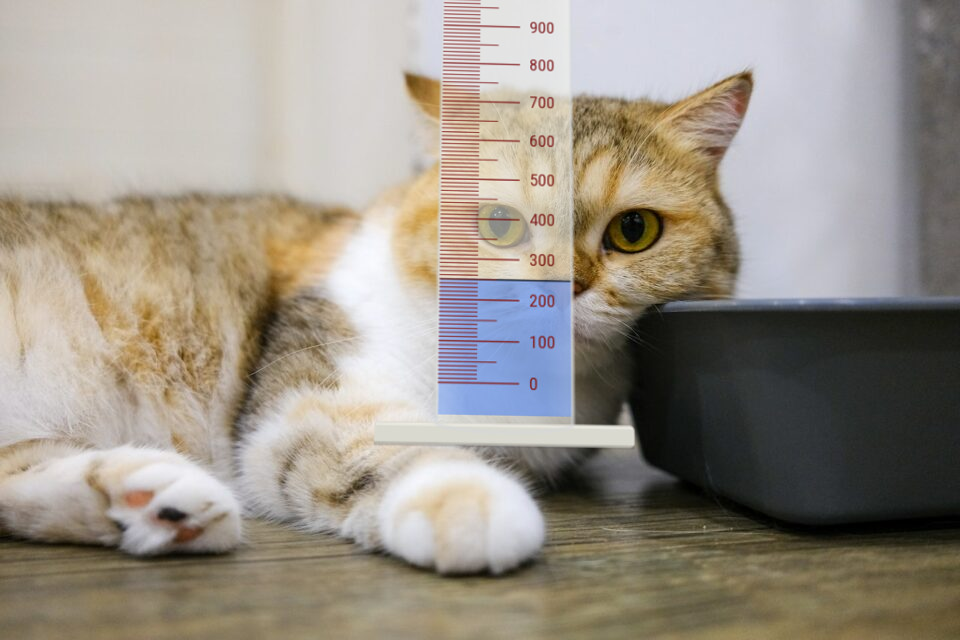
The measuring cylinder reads 250 mL
